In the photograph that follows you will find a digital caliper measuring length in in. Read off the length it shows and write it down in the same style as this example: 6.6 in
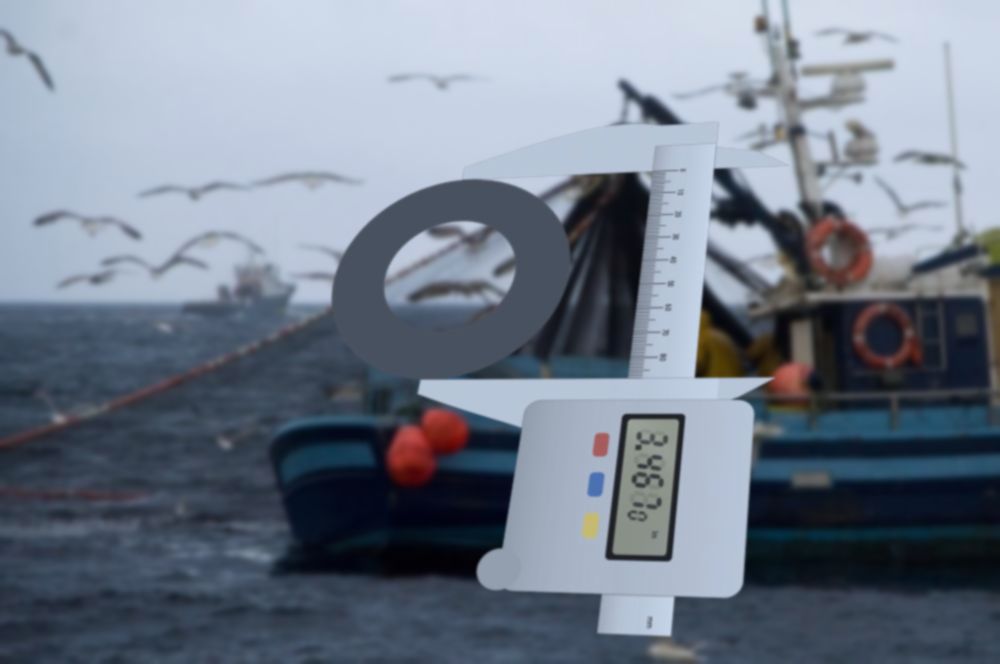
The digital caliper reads 3.4670 in
